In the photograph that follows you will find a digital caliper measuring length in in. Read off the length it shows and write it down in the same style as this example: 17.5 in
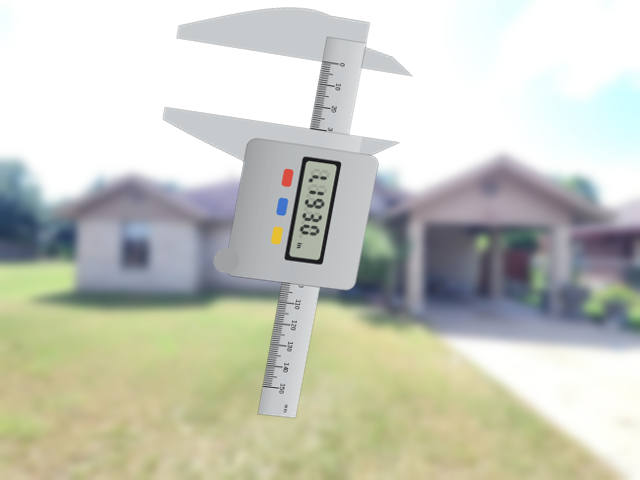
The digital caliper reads 1.1930 in
